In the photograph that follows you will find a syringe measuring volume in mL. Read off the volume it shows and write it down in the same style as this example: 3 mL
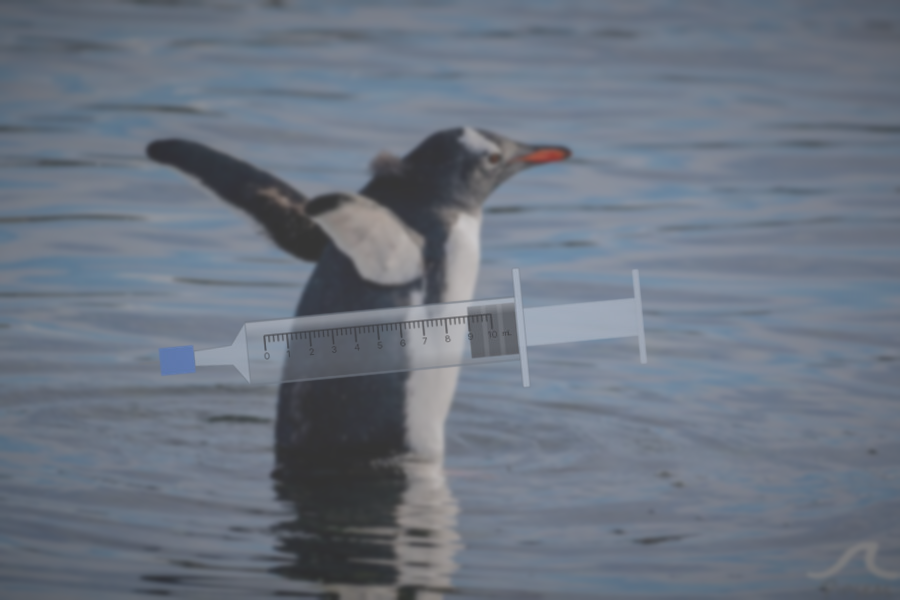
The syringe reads 9 mL
